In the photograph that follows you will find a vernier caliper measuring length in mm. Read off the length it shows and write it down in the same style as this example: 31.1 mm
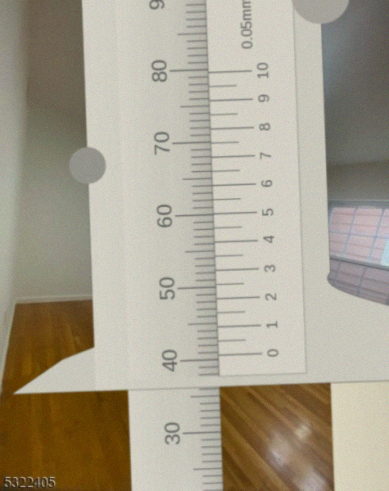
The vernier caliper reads 40.6 mm
